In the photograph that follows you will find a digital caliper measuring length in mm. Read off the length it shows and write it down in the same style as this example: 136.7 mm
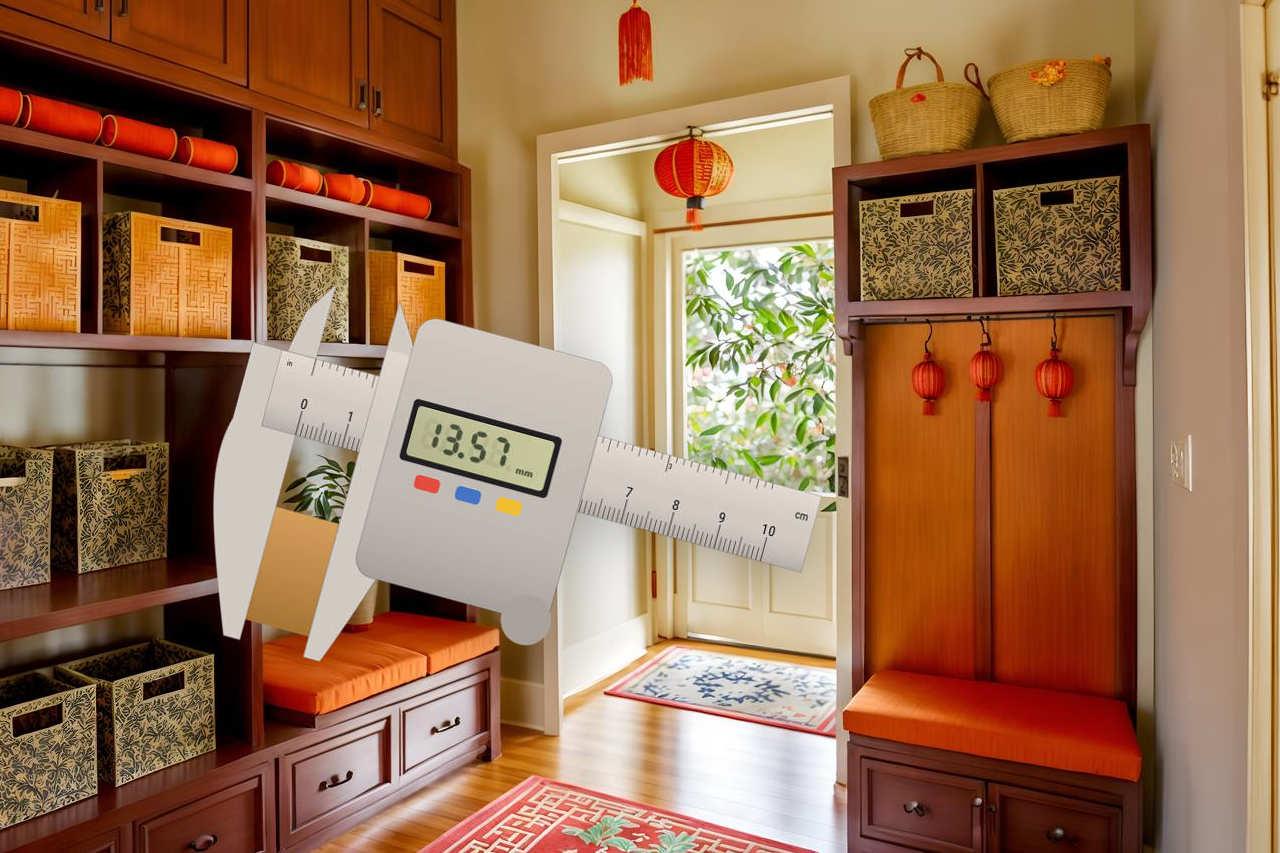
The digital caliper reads 13.57 mm
